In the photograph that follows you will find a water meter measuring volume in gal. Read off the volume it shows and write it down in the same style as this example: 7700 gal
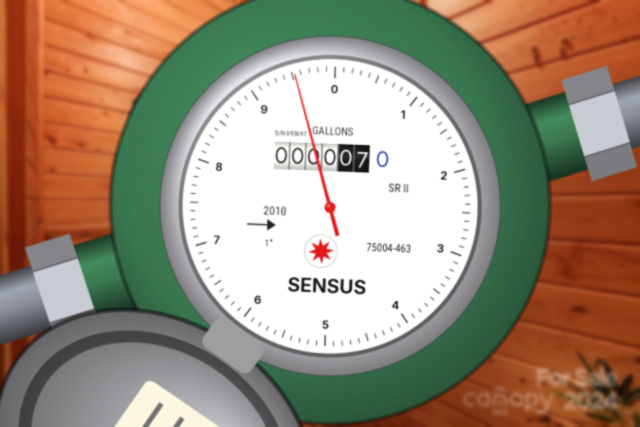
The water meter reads 69.5 gal
